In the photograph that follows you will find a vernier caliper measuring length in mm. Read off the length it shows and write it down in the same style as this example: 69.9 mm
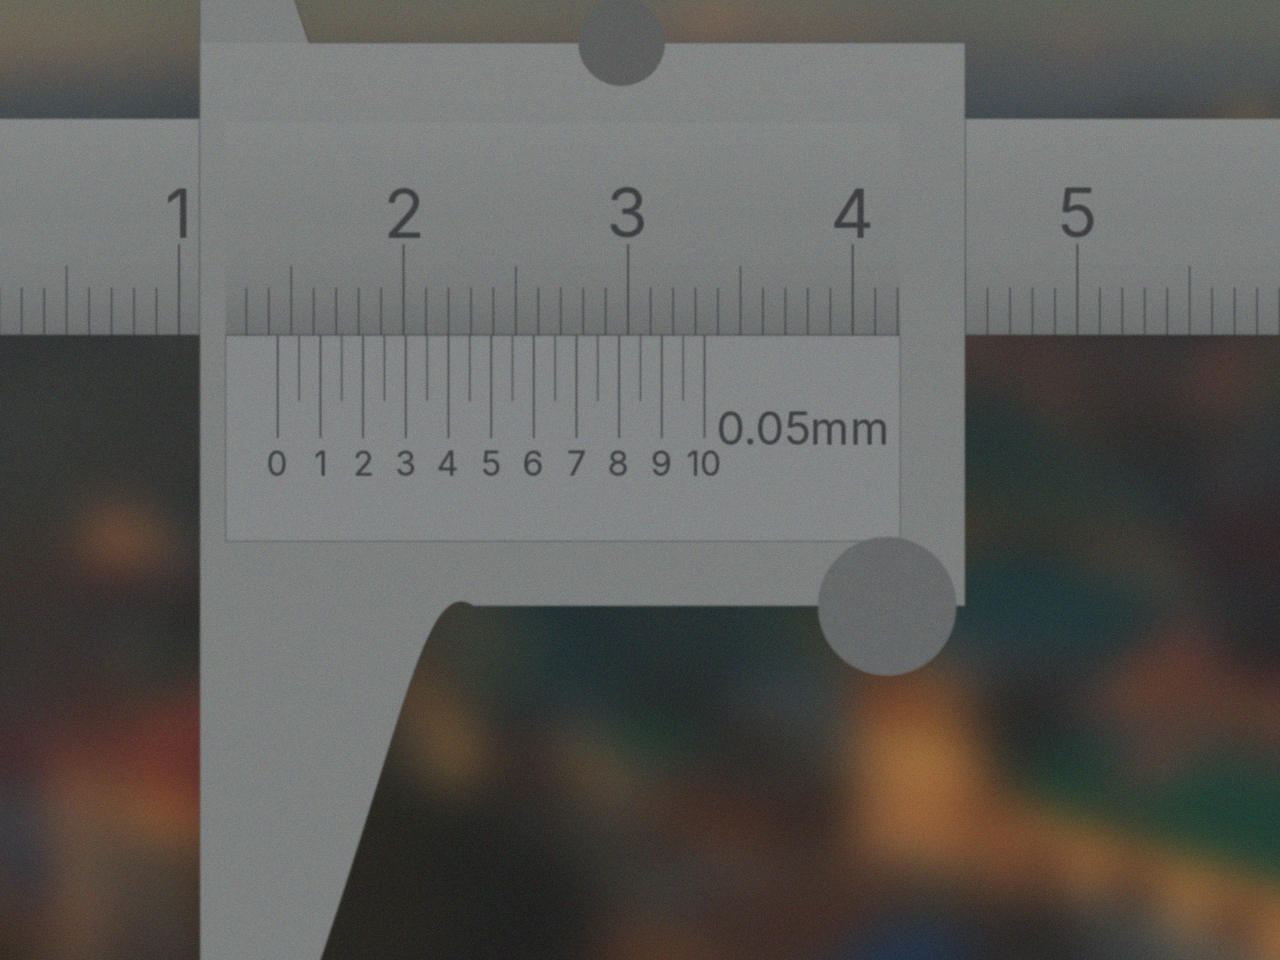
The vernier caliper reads 14.4 mm
